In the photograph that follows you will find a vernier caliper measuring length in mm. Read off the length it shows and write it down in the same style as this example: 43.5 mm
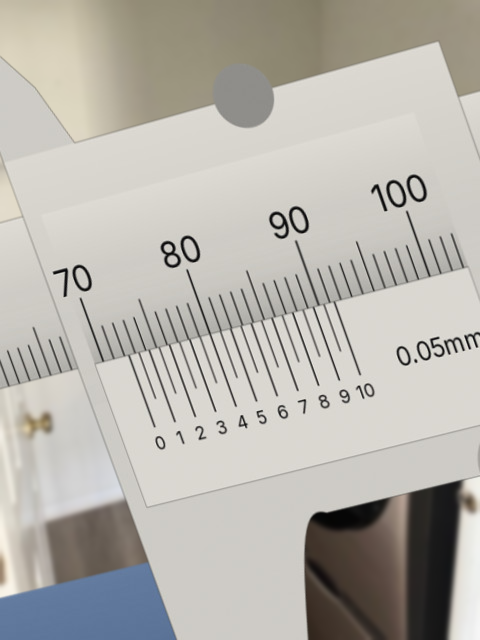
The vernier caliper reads 72.4 mm
